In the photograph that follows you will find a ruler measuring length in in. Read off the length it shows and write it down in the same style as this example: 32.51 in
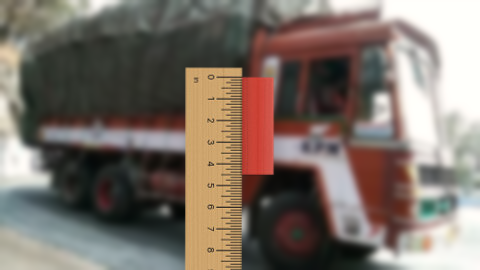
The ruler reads 4.5 in
